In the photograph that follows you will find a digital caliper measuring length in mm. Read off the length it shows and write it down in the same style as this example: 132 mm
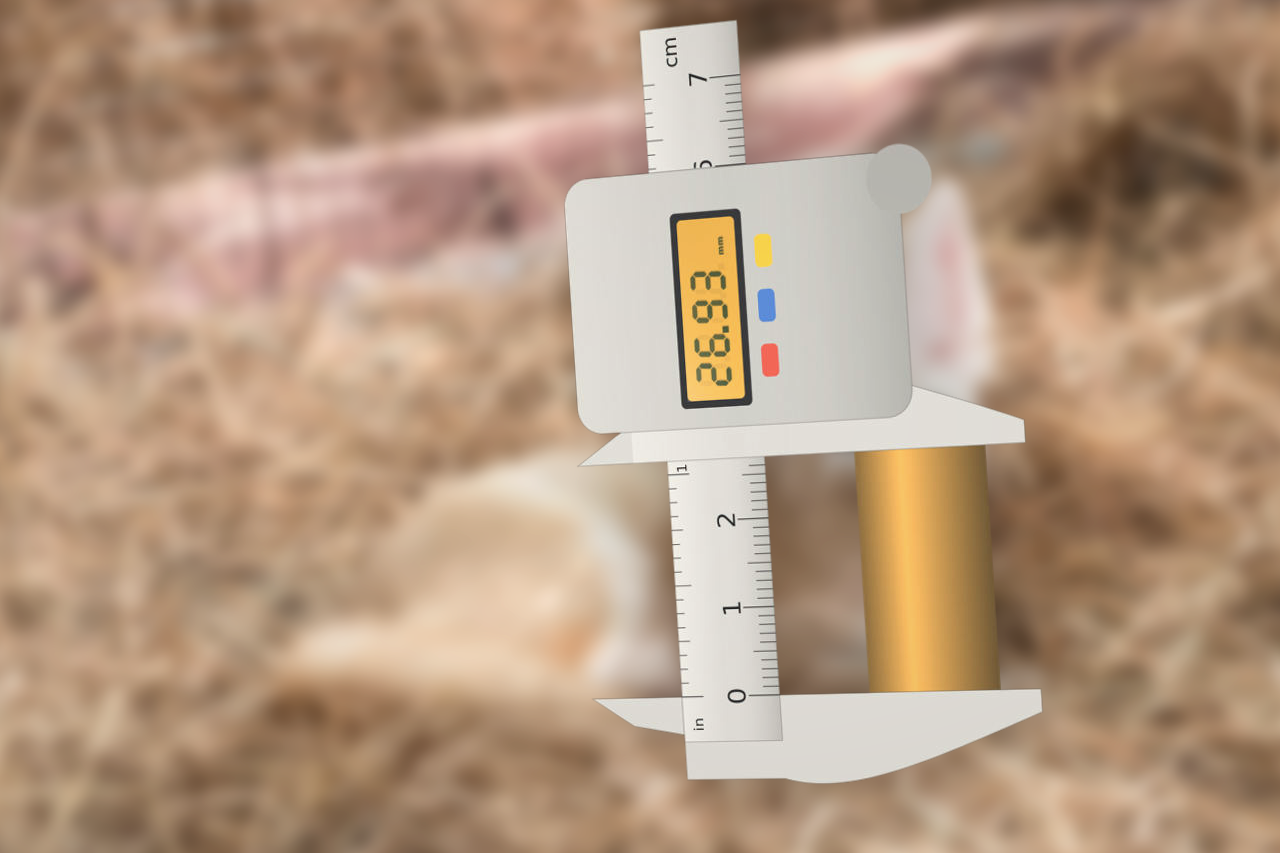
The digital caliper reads 26.93 mm
